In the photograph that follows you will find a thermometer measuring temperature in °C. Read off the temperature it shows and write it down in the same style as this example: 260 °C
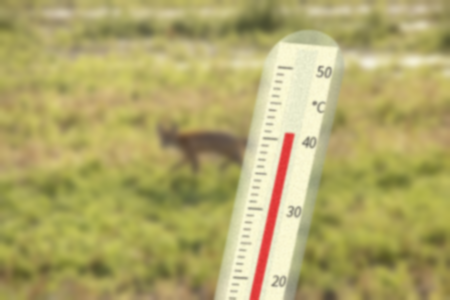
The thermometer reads 41 °C
